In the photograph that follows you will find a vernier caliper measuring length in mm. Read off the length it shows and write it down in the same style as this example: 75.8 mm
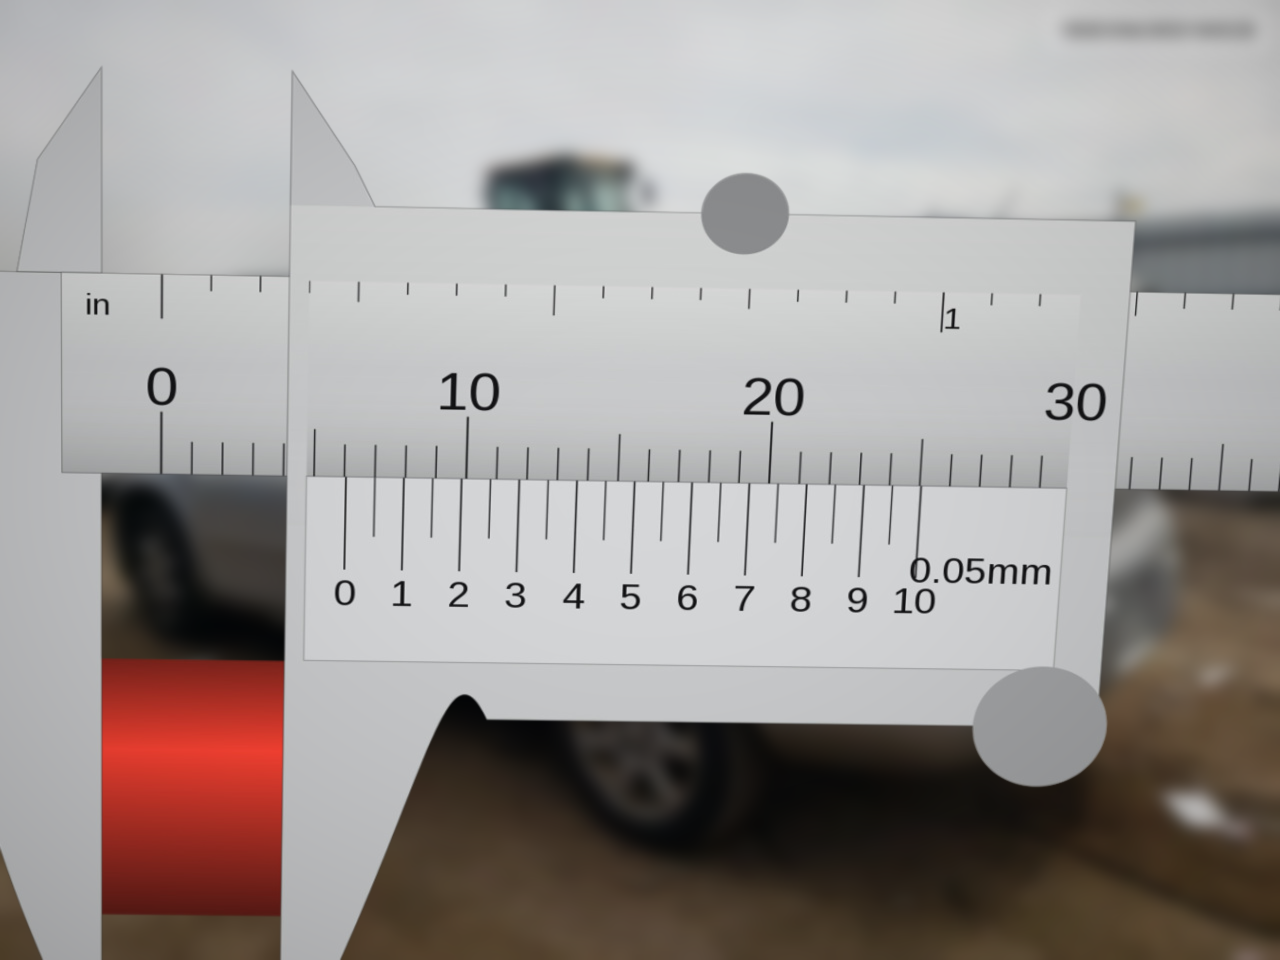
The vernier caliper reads 6.05 mm
